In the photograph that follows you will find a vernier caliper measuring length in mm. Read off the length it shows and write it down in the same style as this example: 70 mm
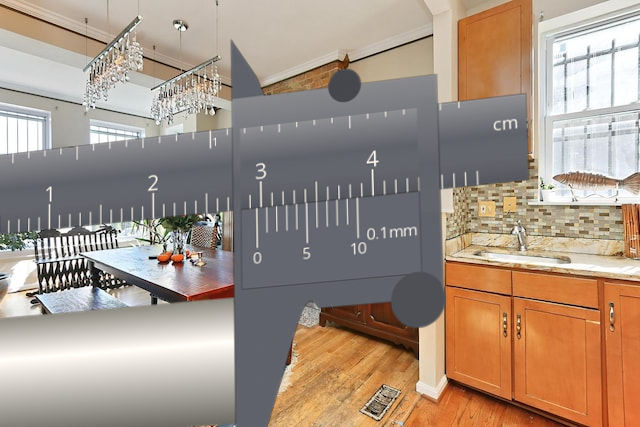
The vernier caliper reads 29.6 mm
